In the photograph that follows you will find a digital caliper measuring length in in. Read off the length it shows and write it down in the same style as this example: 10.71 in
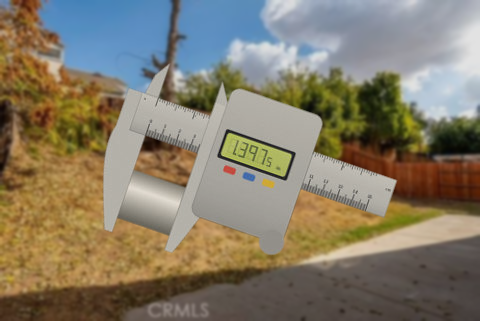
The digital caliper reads 1.3975 in
